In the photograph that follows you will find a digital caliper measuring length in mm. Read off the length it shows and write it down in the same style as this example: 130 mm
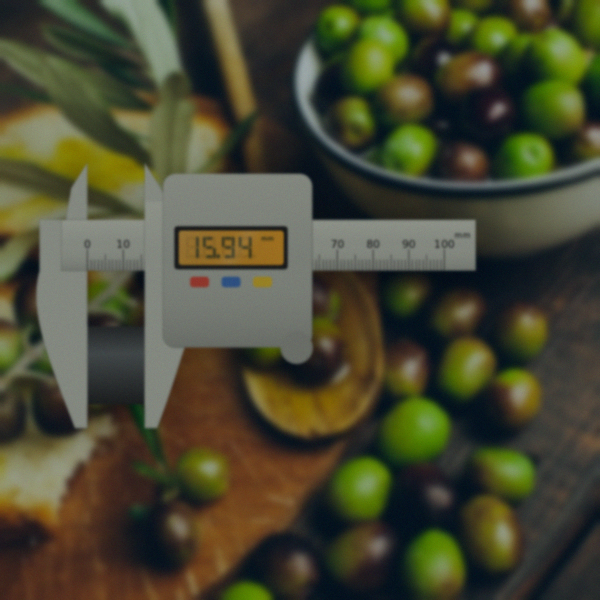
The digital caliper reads 15.94 mm
